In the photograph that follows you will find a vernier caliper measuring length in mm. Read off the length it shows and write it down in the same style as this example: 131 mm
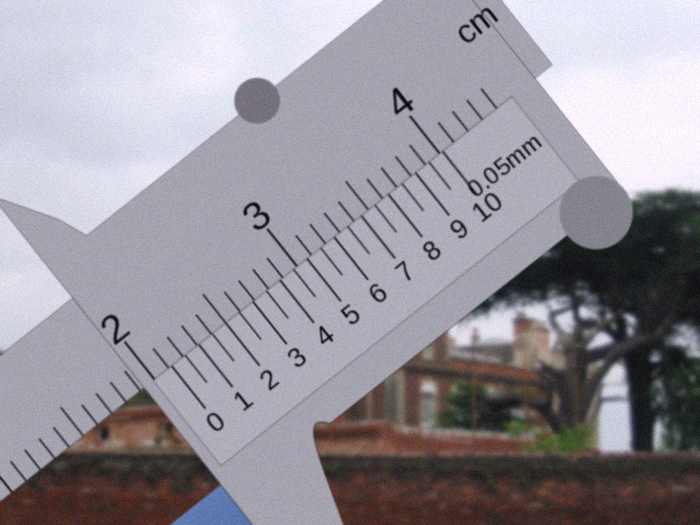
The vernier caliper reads 21.2 mm
